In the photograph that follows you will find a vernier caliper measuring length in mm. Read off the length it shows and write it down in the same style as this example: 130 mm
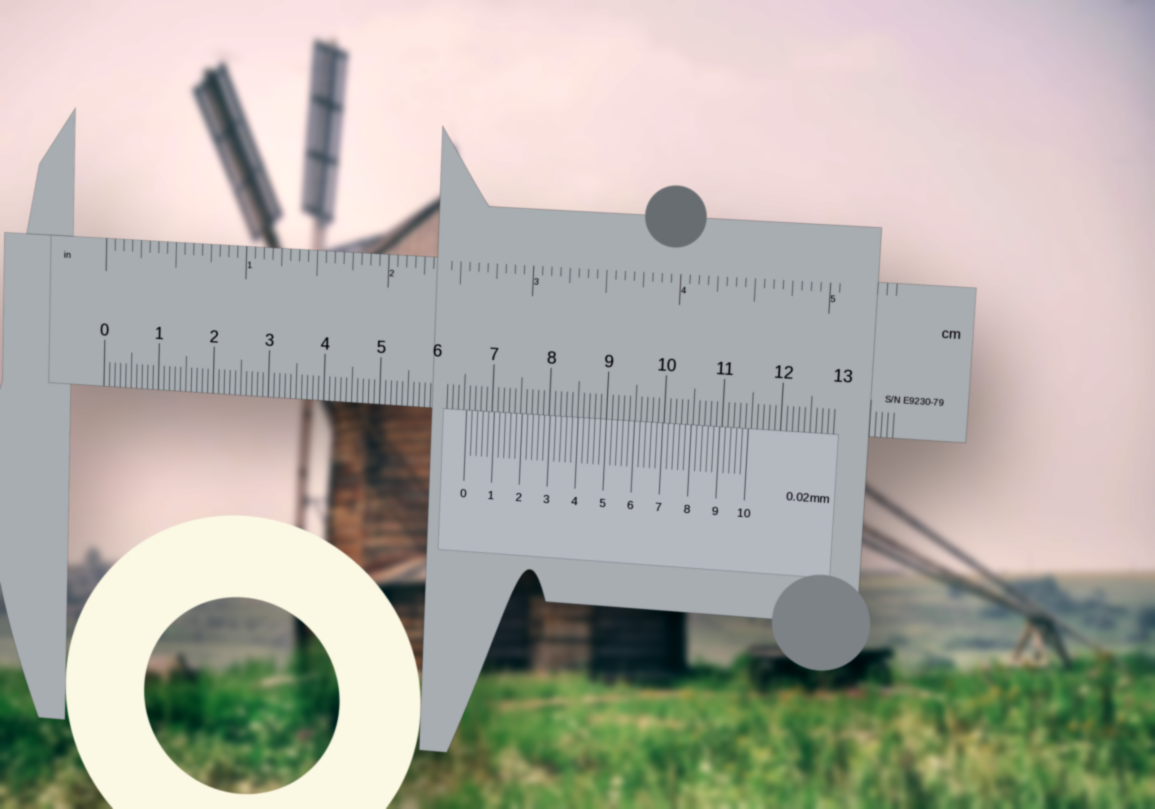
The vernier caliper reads 65.5 mm
